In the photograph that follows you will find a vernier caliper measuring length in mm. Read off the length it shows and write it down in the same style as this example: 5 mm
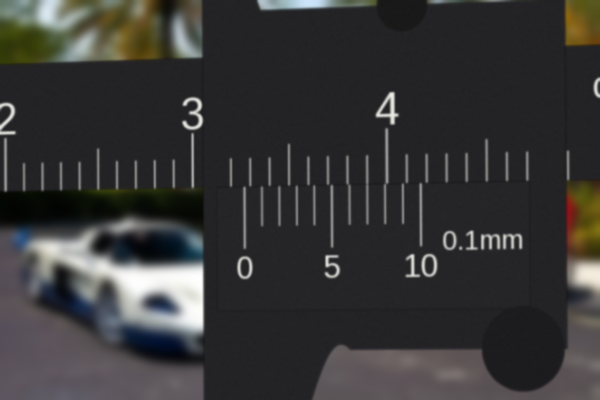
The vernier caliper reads 32.7 mm
